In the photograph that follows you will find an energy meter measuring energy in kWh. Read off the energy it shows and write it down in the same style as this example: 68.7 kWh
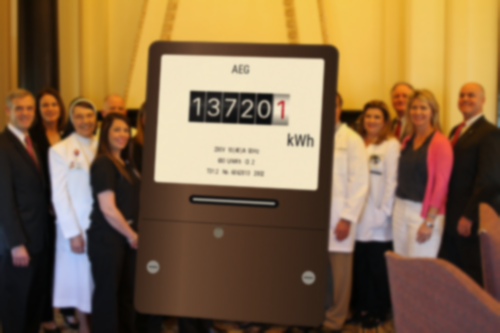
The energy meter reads 13720.1 kWh
